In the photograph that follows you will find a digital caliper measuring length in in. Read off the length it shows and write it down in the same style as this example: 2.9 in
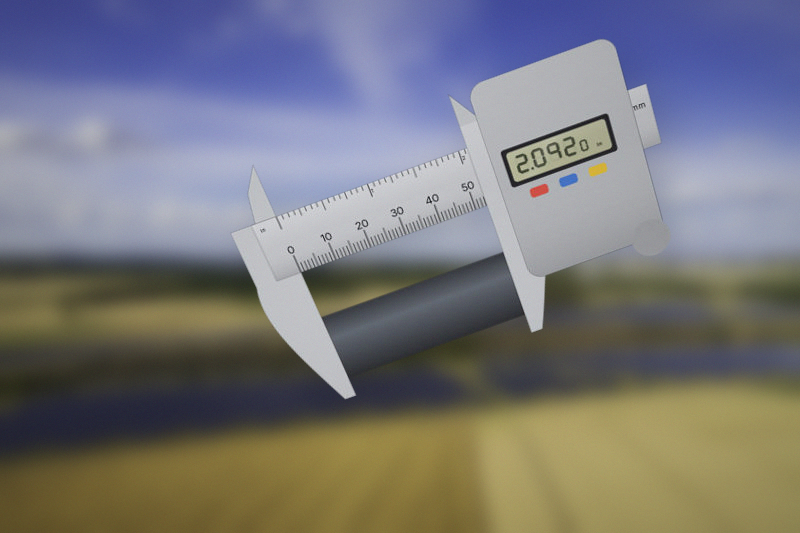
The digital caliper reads 2.0920 in
